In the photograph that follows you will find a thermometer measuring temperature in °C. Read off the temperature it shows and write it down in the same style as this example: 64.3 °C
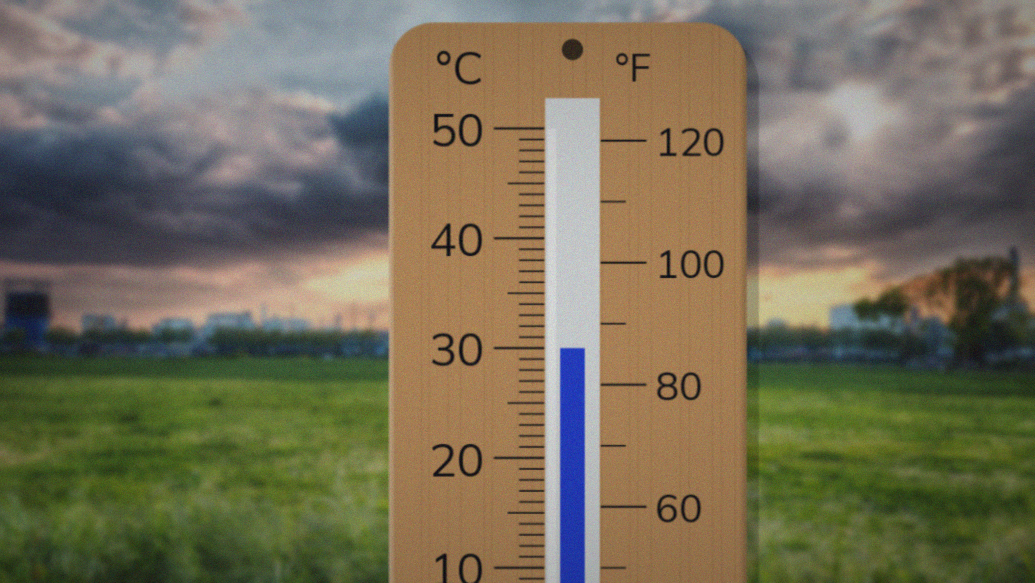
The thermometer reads 30 °C
